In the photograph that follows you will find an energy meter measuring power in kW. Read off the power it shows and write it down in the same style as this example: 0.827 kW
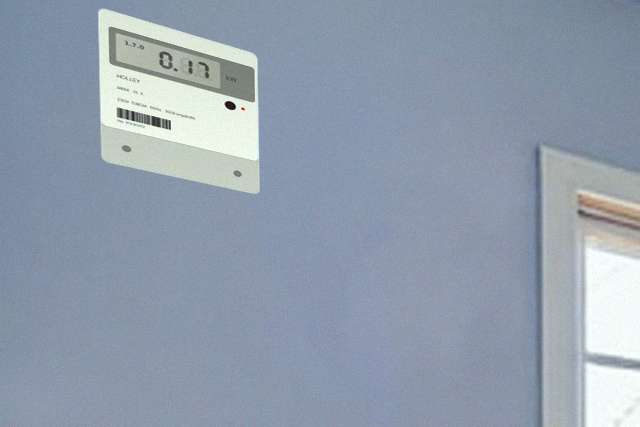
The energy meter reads 0.17 kW
